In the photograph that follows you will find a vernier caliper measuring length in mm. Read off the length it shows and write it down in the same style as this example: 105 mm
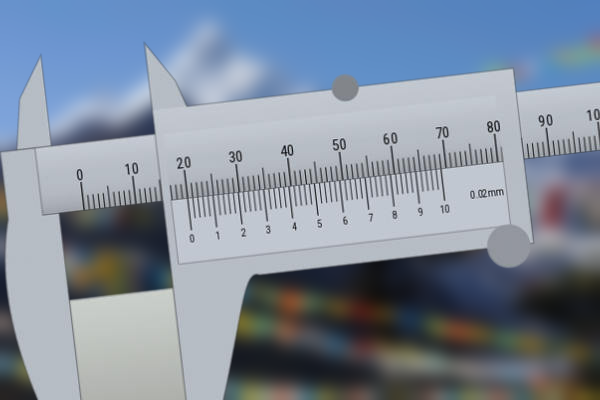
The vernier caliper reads 20.0 mm
